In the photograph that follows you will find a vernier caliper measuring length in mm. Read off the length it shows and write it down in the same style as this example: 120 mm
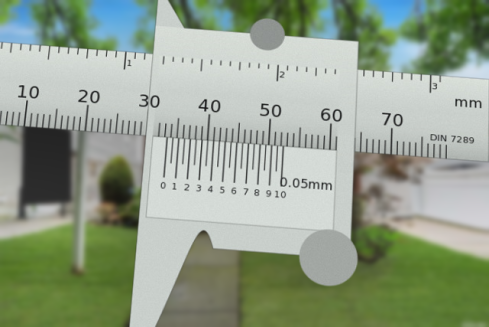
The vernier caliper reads 33.4 mm
